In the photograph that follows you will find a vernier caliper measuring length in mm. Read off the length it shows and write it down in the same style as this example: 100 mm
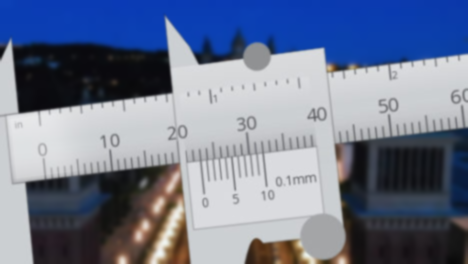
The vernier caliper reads 23.0 mm
